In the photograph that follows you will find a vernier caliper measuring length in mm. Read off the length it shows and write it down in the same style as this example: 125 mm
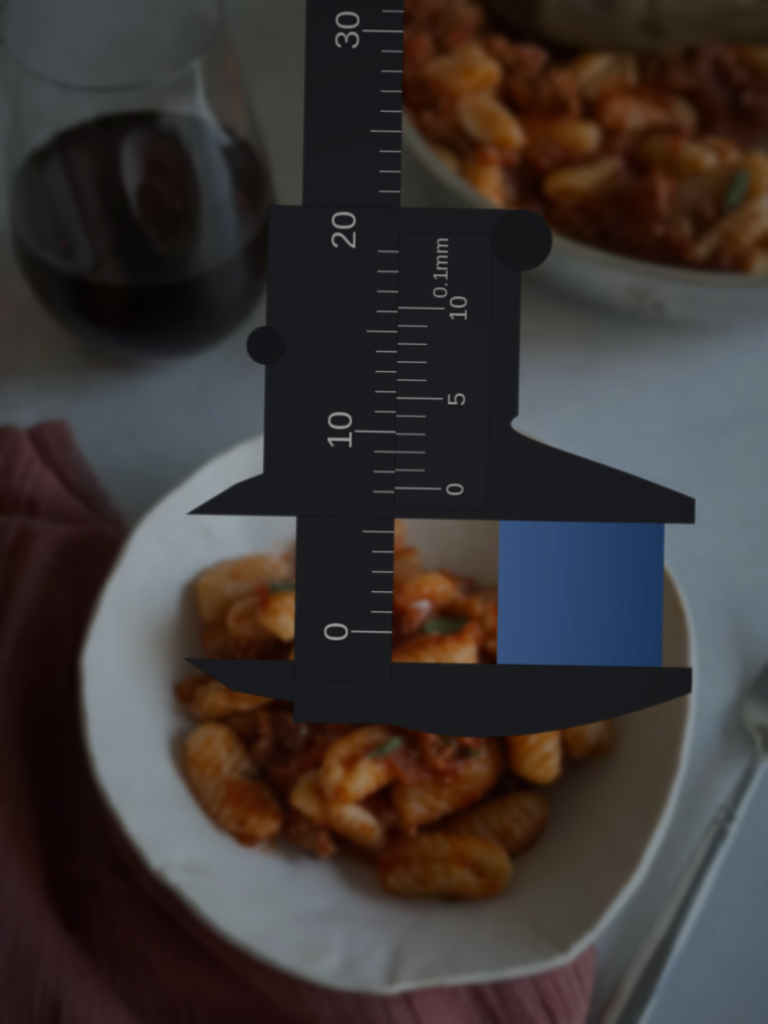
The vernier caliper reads 7.2 mm
